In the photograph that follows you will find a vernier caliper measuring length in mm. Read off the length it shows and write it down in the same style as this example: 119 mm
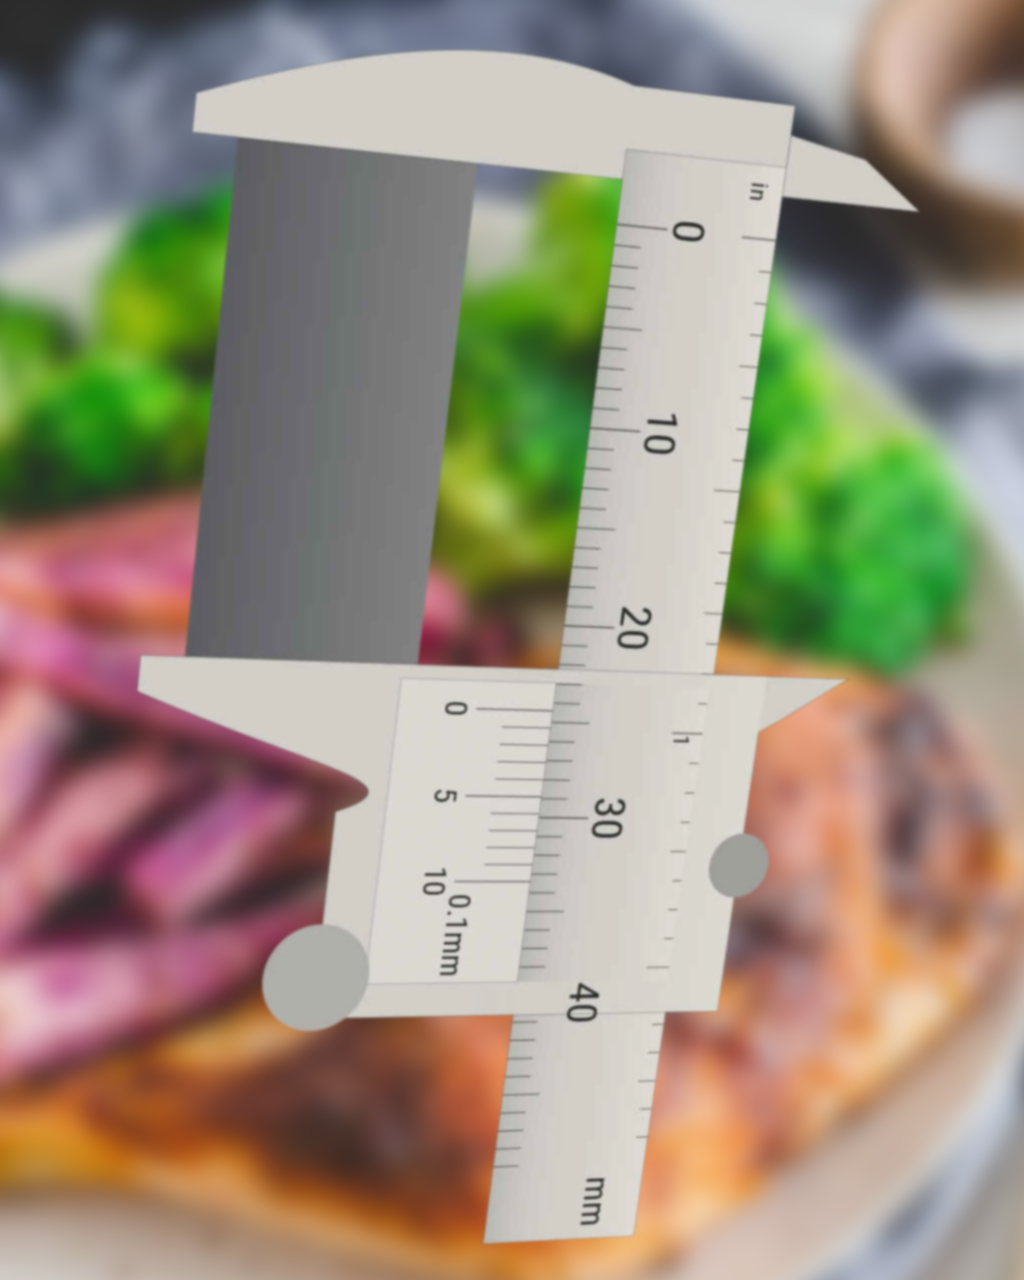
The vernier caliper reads 24.4 mm
